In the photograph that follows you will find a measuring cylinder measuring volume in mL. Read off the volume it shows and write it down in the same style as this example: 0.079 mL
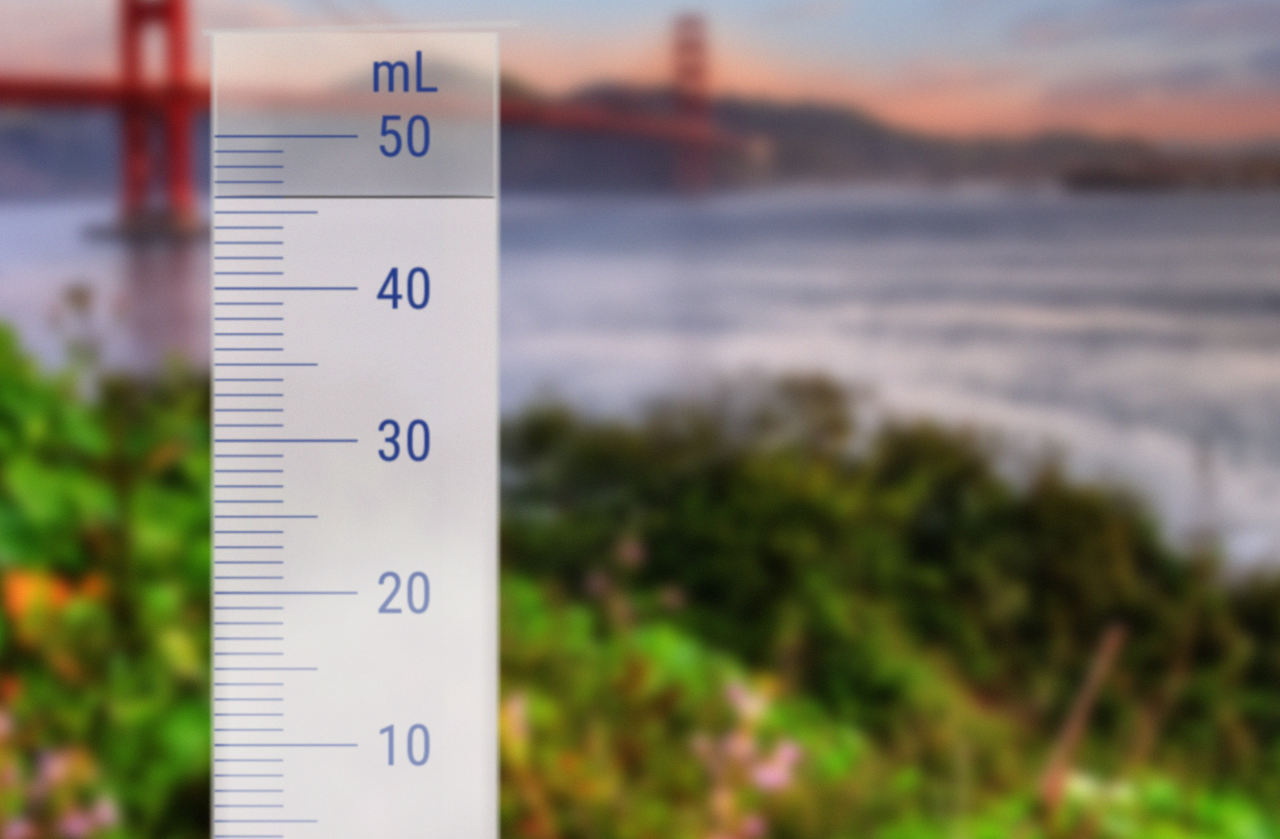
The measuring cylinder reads 46 mL
